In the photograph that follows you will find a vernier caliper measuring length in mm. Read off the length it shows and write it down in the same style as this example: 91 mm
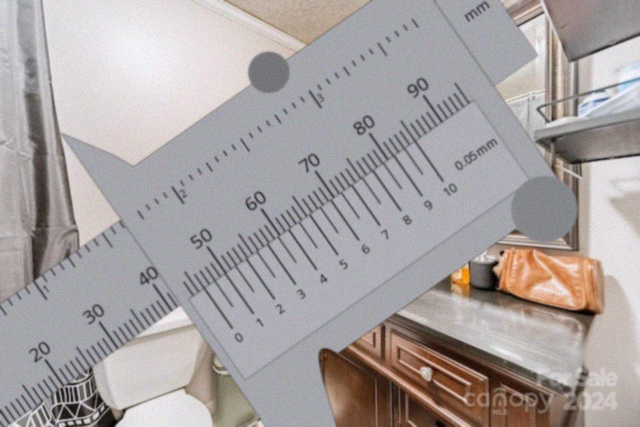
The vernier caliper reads 46.0 mm
